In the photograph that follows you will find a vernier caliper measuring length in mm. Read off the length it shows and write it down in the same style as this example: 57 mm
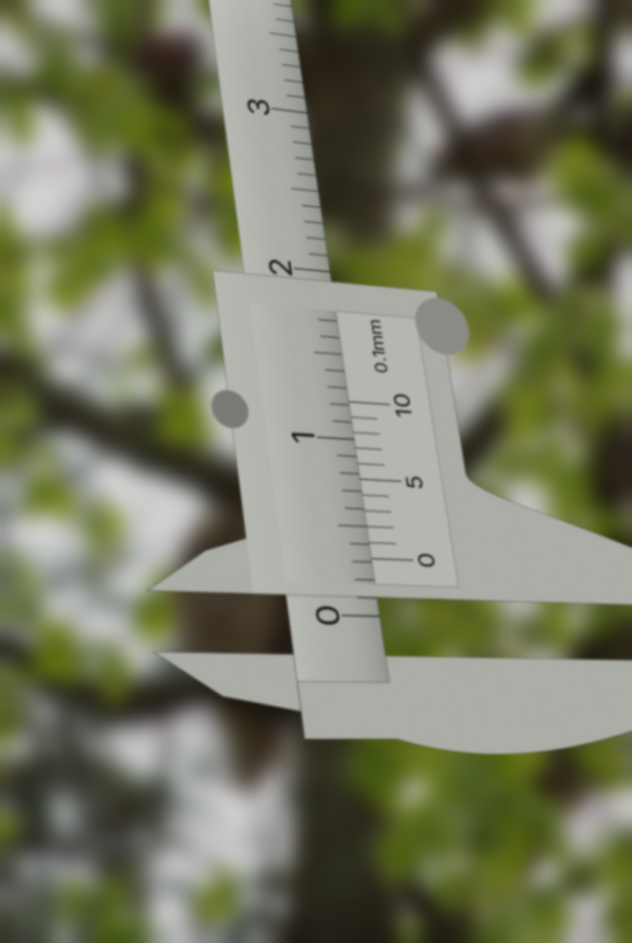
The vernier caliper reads 3.2 mm
